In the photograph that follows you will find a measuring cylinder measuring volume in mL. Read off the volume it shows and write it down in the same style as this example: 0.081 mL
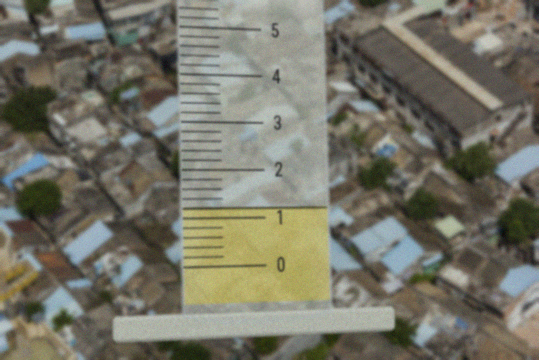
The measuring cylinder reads 1.2 mL
